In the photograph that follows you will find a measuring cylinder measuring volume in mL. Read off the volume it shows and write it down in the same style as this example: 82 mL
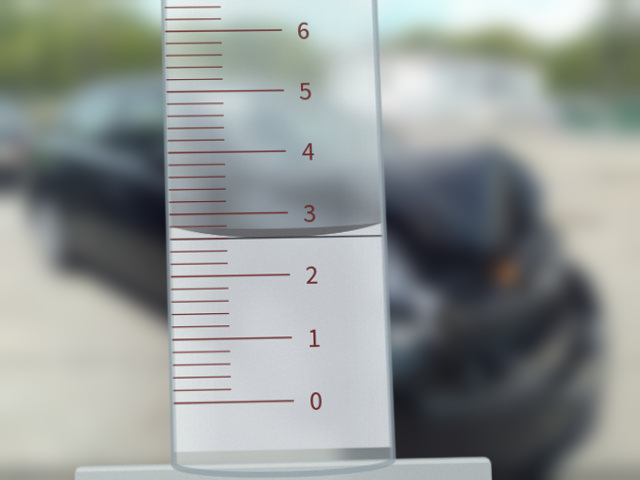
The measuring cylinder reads 2.6 mL
